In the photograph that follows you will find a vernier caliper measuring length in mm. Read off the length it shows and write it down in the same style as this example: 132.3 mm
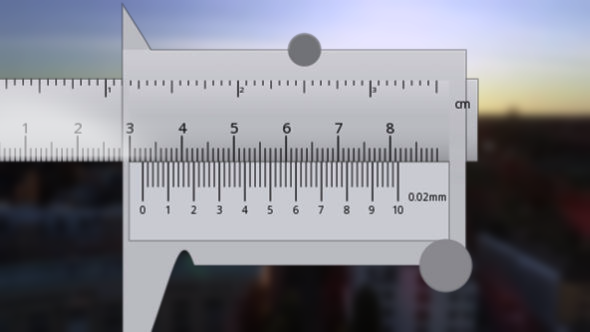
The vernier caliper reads 32.5 mm
